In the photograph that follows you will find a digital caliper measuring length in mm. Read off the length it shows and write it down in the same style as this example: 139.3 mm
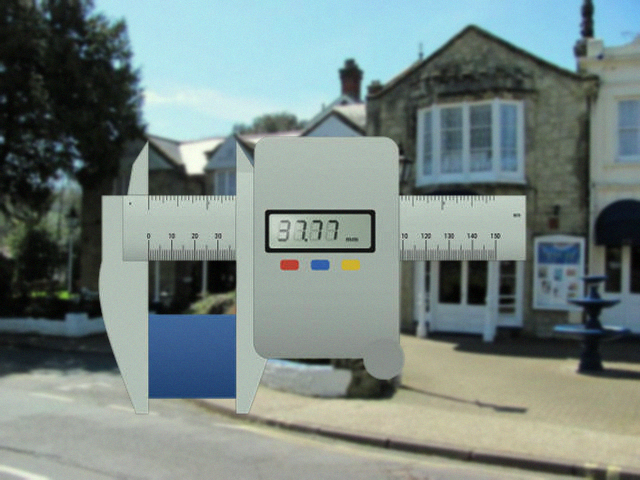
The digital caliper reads 37.77 mm
